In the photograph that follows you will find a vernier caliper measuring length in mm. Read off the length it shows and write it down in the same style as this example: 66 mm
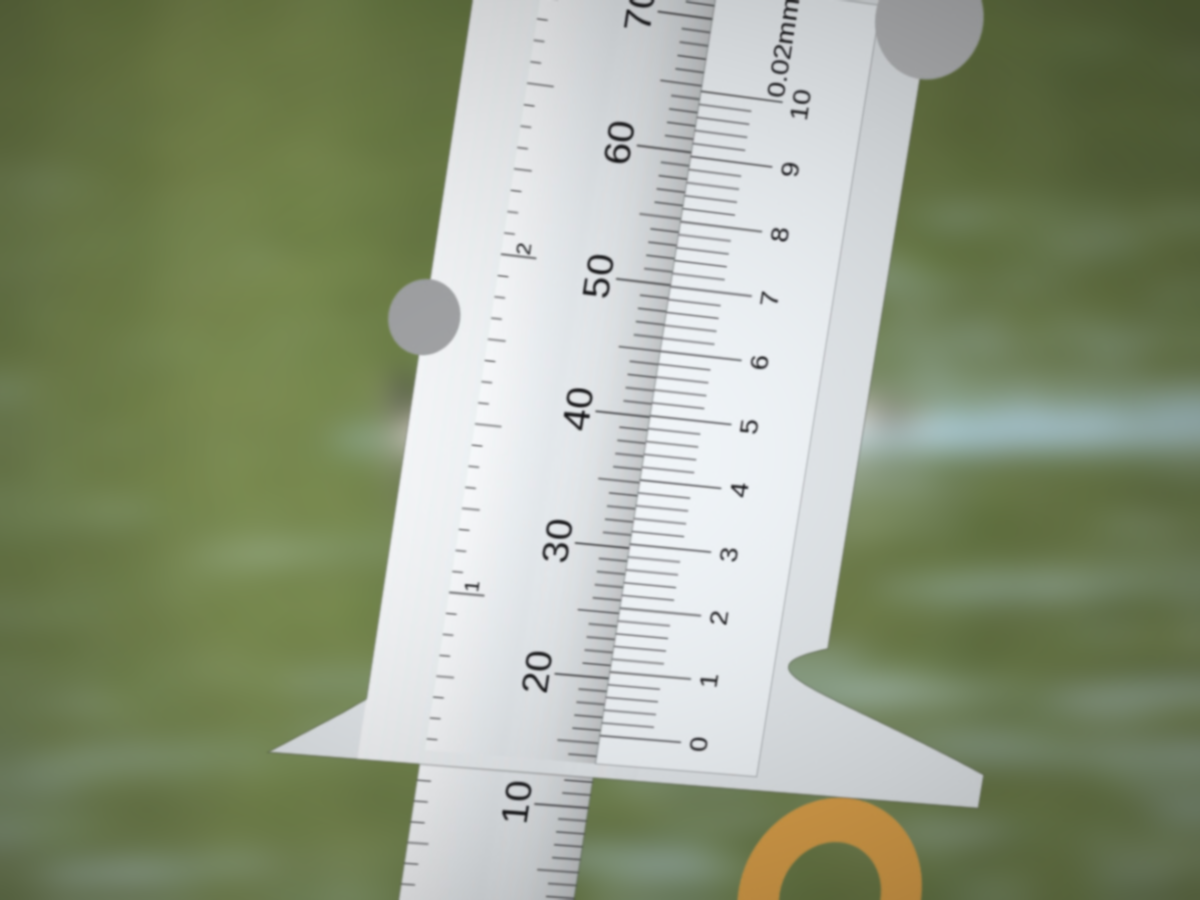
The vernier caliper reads 15.6 mm
